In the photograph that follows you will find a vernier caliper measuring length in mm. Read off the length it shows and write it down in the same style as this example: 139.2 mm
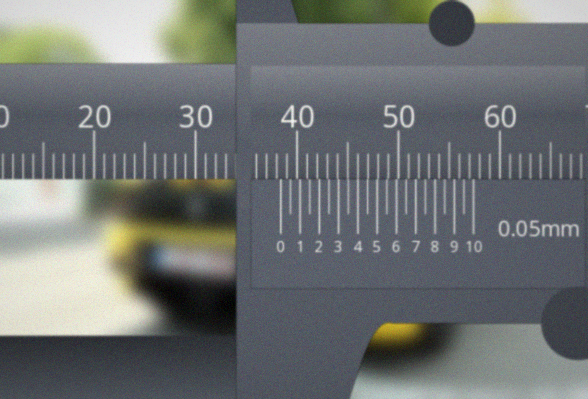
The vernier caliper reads 38.4 mm
